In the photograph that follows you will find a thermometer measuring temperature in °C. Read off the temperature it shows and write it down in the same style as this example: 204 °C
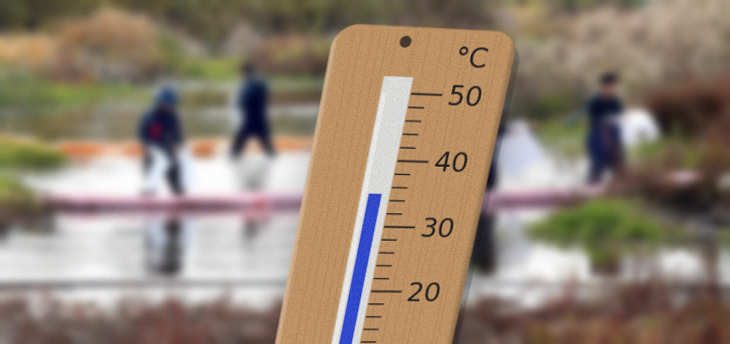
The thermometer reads 35 °C
